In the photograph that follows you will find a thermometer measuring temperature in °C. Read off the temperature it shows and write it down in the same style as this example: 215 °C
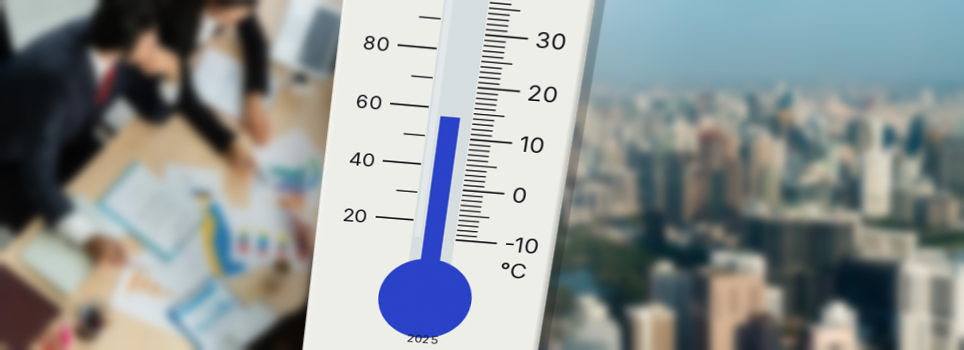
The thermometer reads 14 °C
